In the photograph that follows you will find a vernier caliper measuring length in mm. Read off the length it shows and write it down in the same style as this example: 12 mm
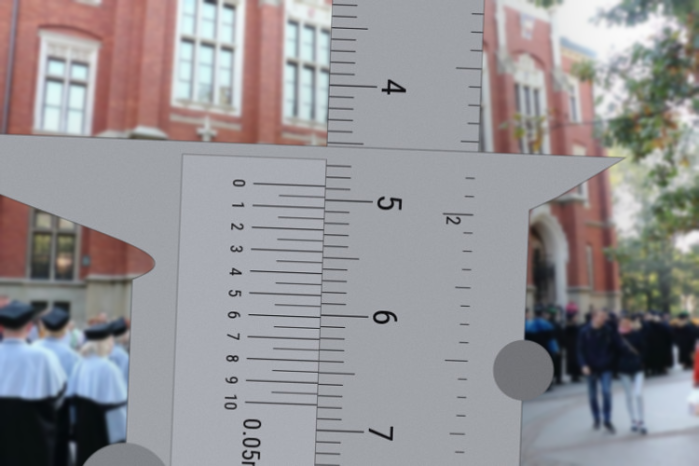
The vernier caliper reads 48.8 mm
